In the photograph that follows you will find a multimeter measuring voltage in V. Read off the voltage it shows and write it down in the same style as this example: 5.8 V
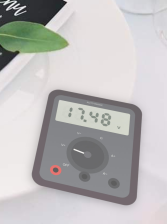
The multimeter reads 17.48 V
